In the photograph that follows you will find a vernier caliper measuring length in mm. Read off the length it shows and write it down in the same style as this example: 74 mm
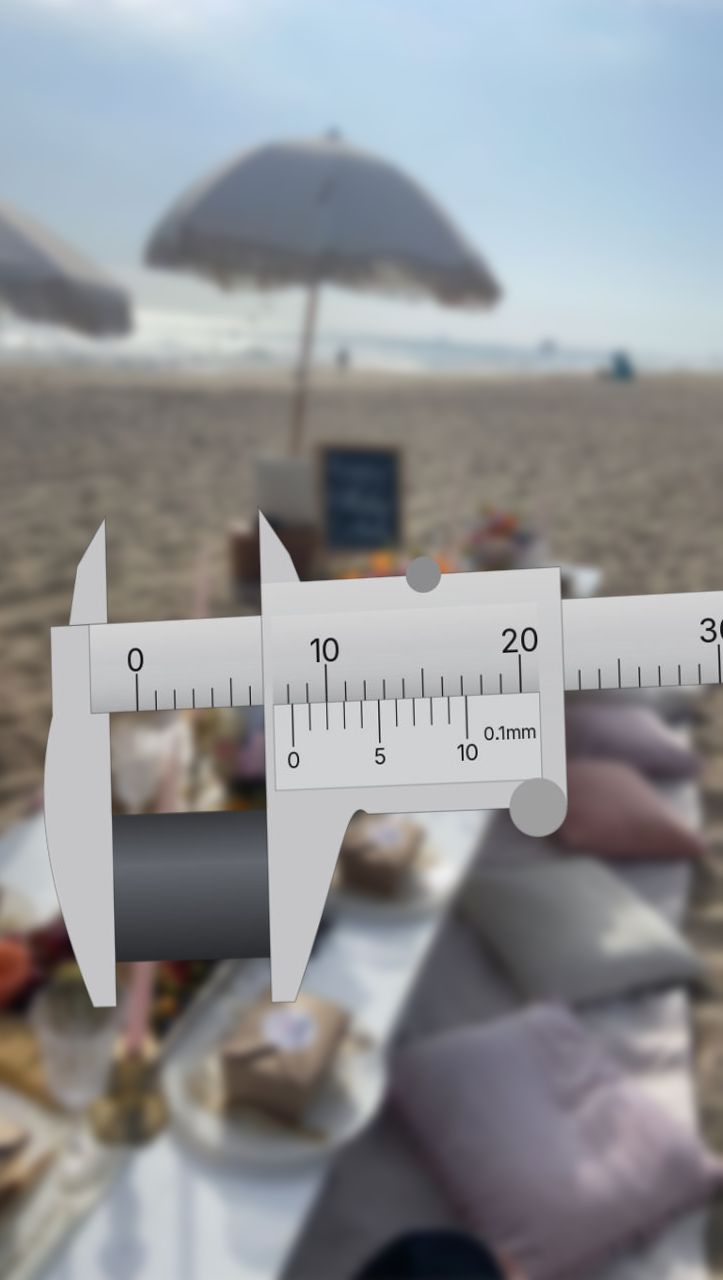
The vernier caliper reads 8.2 mm
